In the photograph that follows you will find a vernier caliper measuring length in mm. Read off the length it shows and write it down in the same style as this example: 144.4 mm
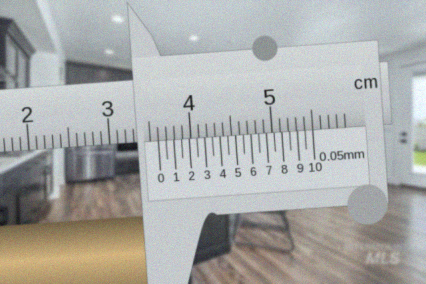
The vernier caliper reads 36.0 mm
